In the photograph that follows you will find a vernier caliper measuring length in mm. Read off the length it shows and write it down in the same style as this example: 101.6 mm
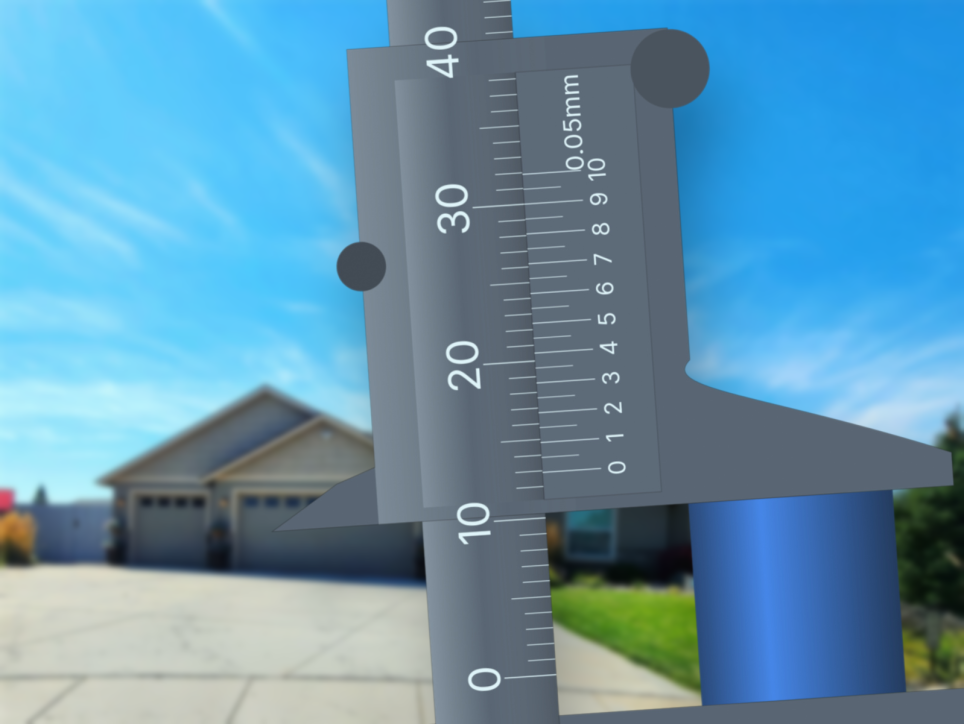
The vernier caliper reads 12.9 mm
